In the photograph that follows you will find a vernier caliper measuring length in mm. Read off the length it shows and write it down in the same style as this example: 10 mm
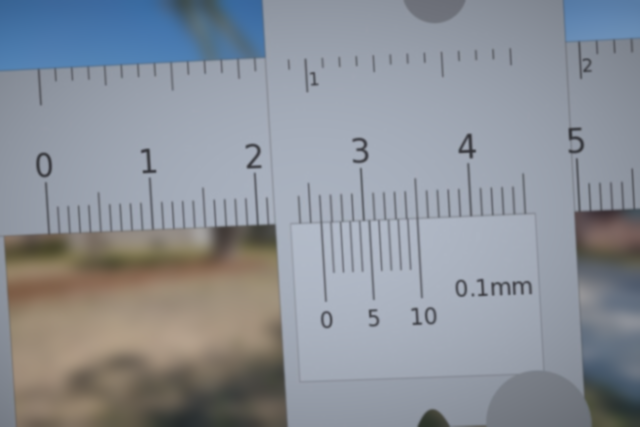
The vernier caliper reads 26.0 mm
